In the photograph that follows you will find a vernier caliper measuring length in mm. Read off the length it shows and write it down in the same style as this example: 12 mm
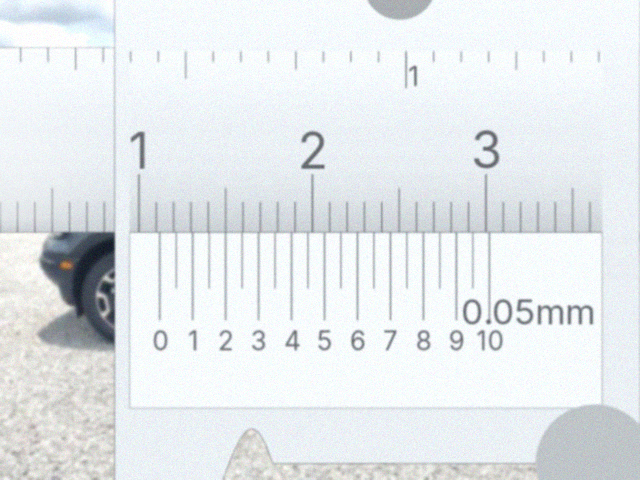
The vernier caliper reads 11.2 mm
